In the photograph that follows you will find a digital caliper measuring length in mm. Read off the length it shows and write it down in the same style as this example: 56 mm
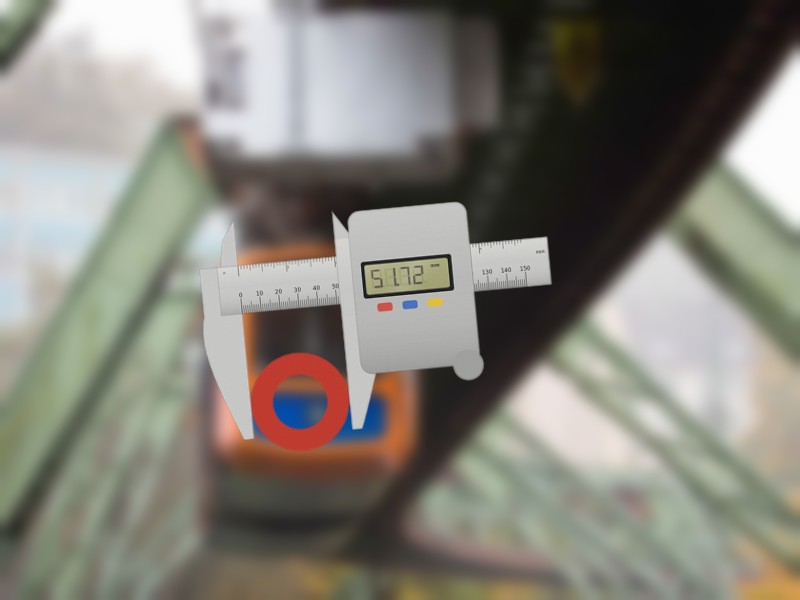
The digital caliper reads 51.72 mm
